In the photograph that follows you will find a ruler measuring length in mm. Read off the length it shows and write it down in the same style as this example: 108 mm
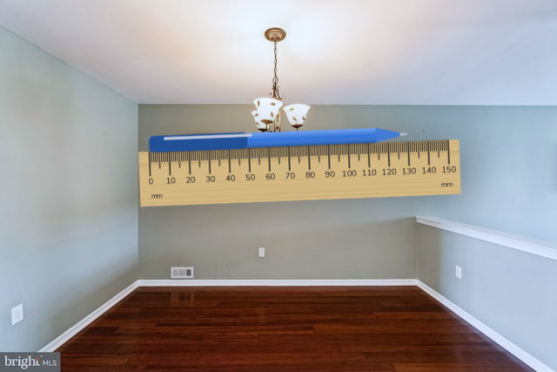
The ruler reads 130 mm
